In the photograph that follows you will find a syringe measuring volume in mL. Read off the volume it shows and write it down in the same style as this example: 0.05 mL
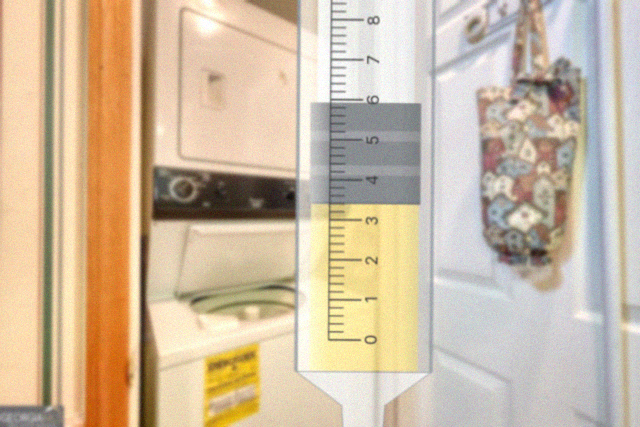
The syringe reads 3.4 mL
